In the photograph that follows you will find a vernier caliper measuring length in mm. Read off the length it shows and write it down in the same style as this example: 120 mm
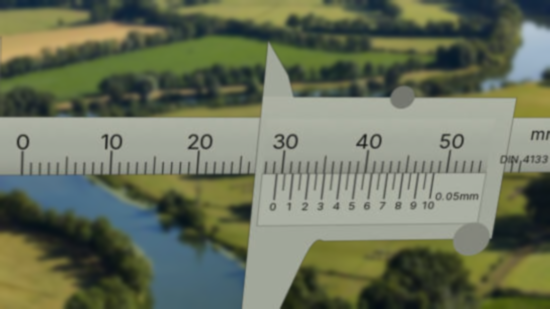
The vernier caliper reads 29.4 mm
